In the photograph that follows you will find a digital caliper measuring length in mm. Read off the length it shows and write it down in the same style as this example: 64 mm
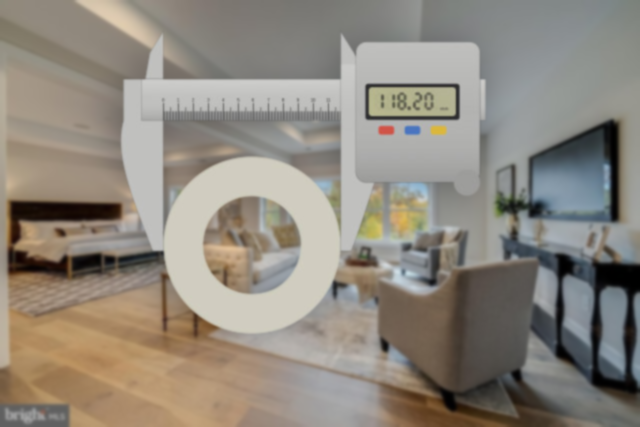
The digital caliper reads 118.20 mm
